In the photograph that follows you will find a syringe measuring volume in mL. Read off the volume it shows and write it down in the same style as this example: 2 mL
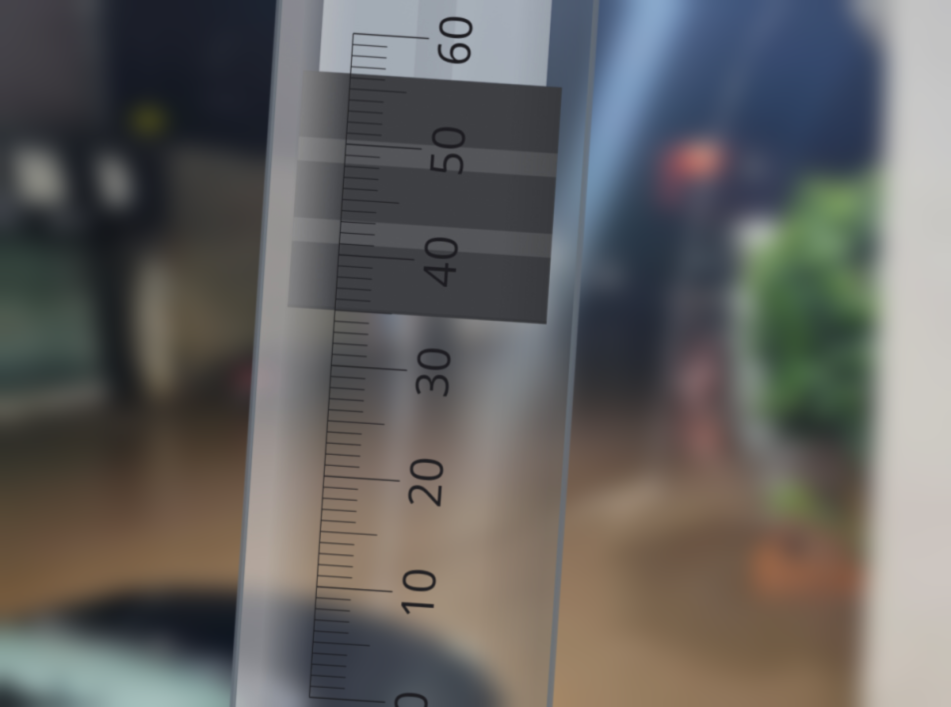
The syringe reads 35 mL
